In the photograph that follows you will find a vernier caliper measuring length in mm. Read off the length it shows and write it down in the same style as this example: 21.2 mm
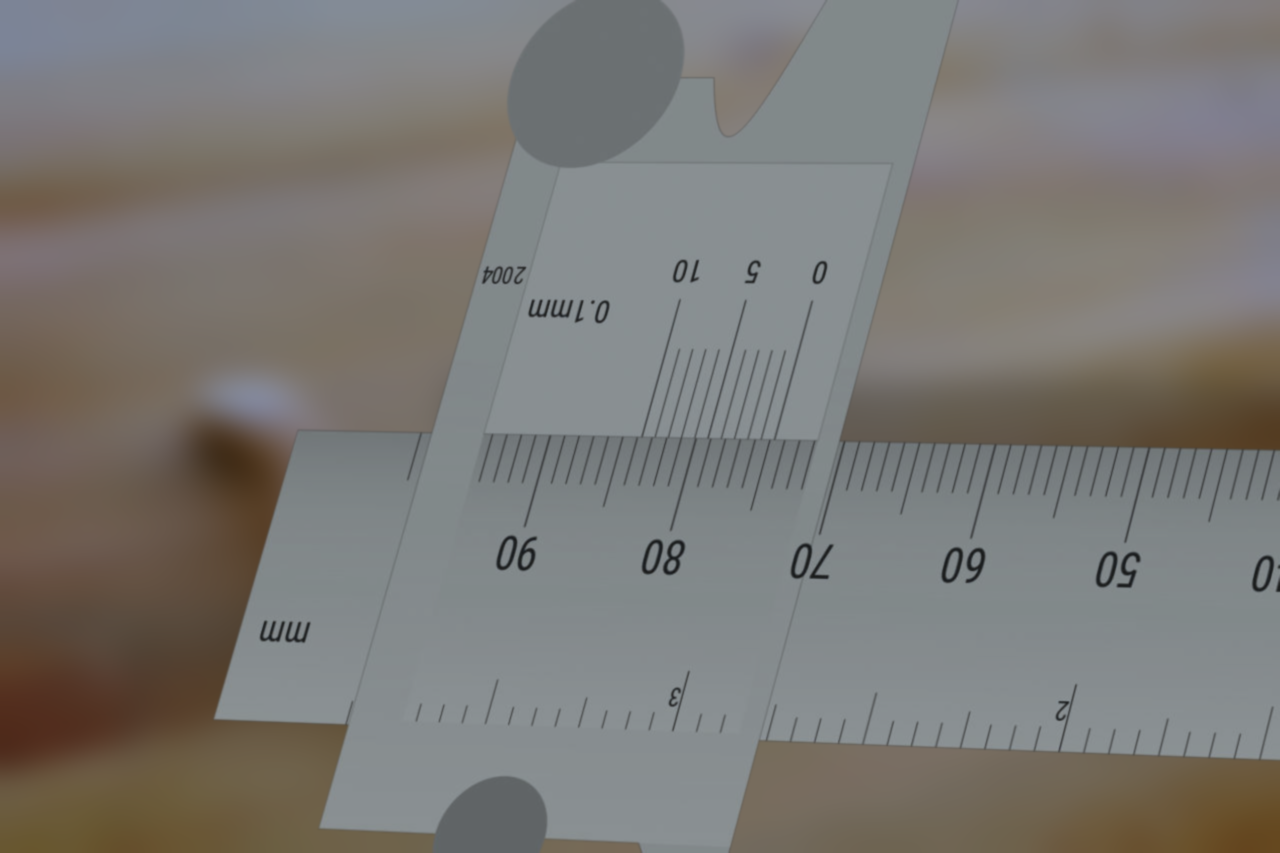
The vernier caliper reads 74.7 mm
